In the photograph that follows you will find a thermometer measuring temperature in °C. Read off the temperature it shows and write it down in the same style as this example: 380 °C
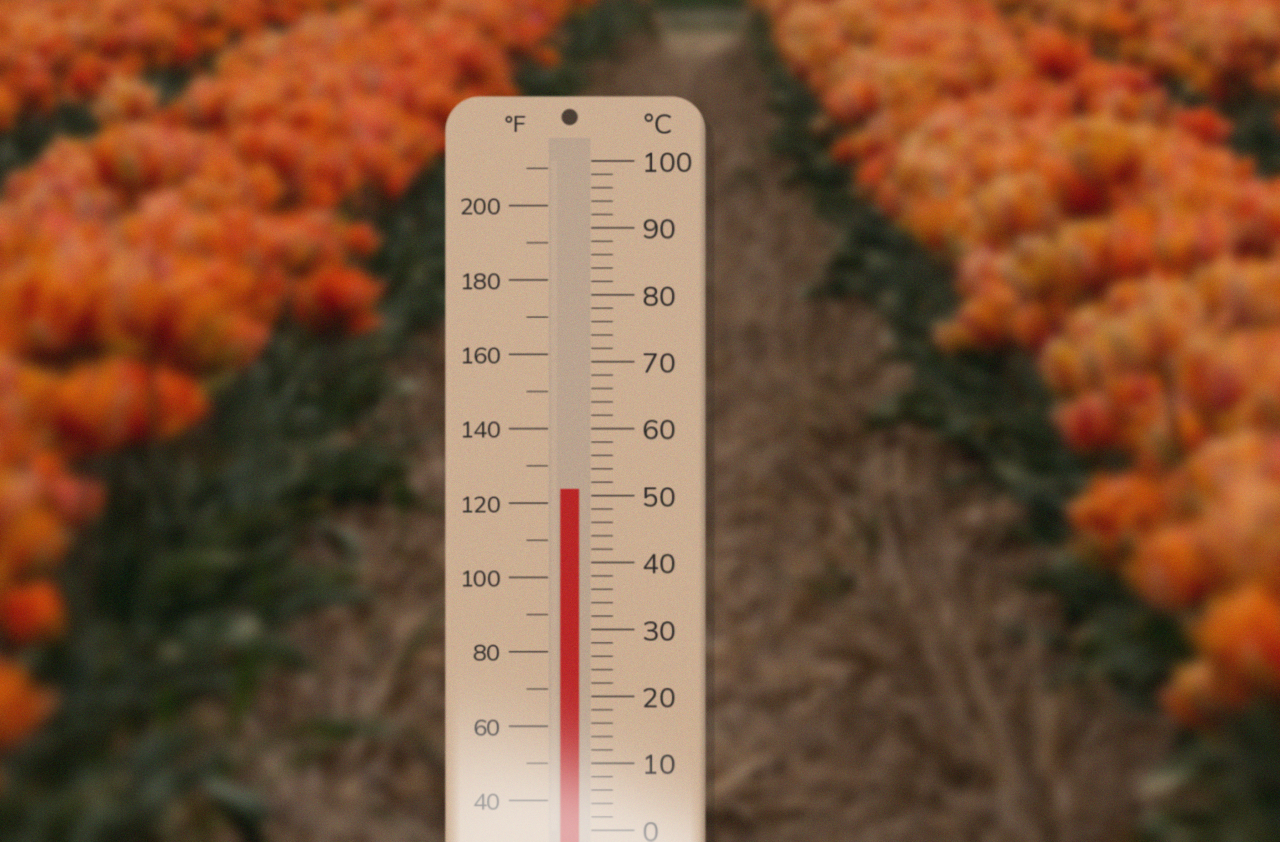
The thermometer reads 51 °C
